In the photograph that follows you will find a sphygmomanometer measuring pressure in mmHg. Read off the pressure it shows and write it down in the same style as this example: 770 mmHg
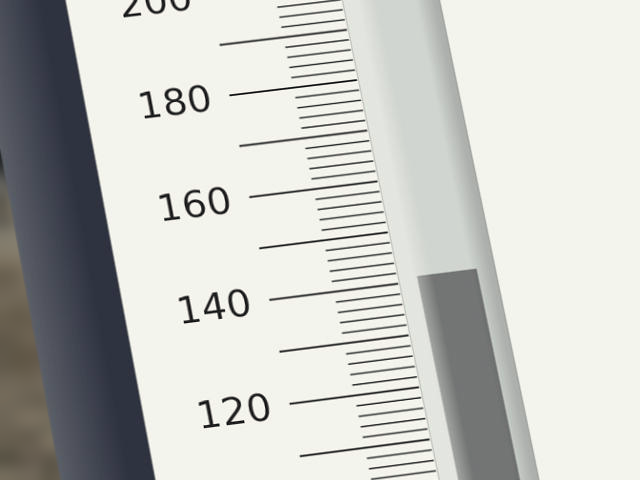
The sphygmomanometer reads 141 mmHg
